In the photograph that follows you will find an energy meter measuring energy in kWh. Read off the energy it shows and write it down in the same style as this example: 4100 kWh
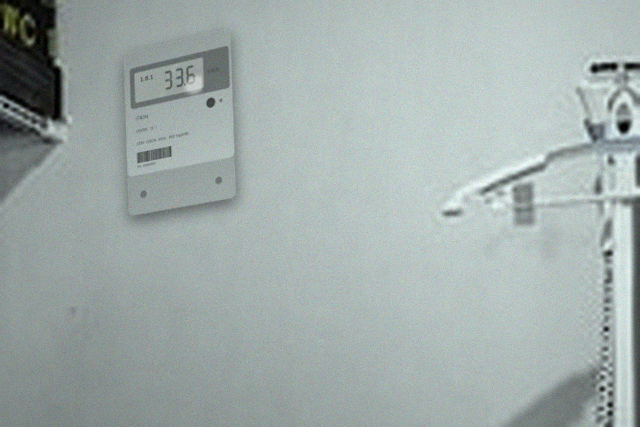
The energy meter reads 33.6 kWh
